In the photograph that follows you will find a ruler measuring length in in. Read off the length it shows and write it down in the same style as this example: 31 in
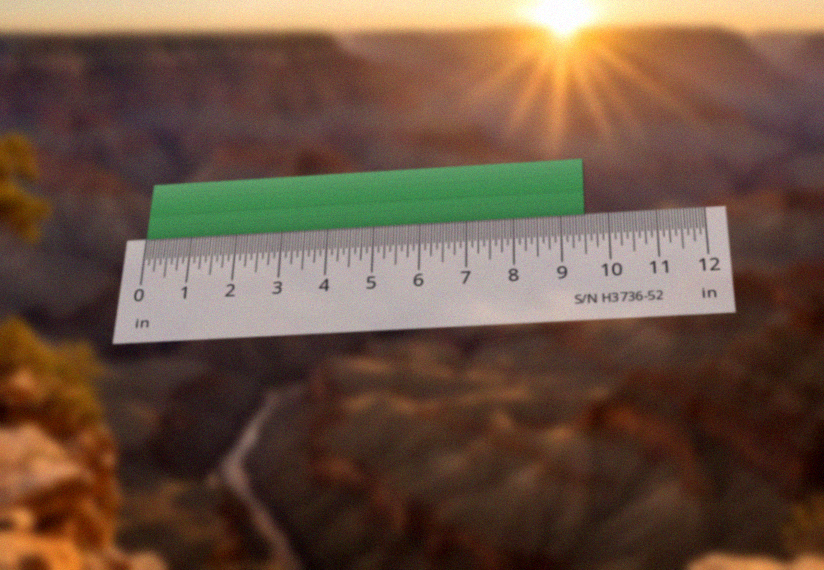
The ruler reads 9.5 in
